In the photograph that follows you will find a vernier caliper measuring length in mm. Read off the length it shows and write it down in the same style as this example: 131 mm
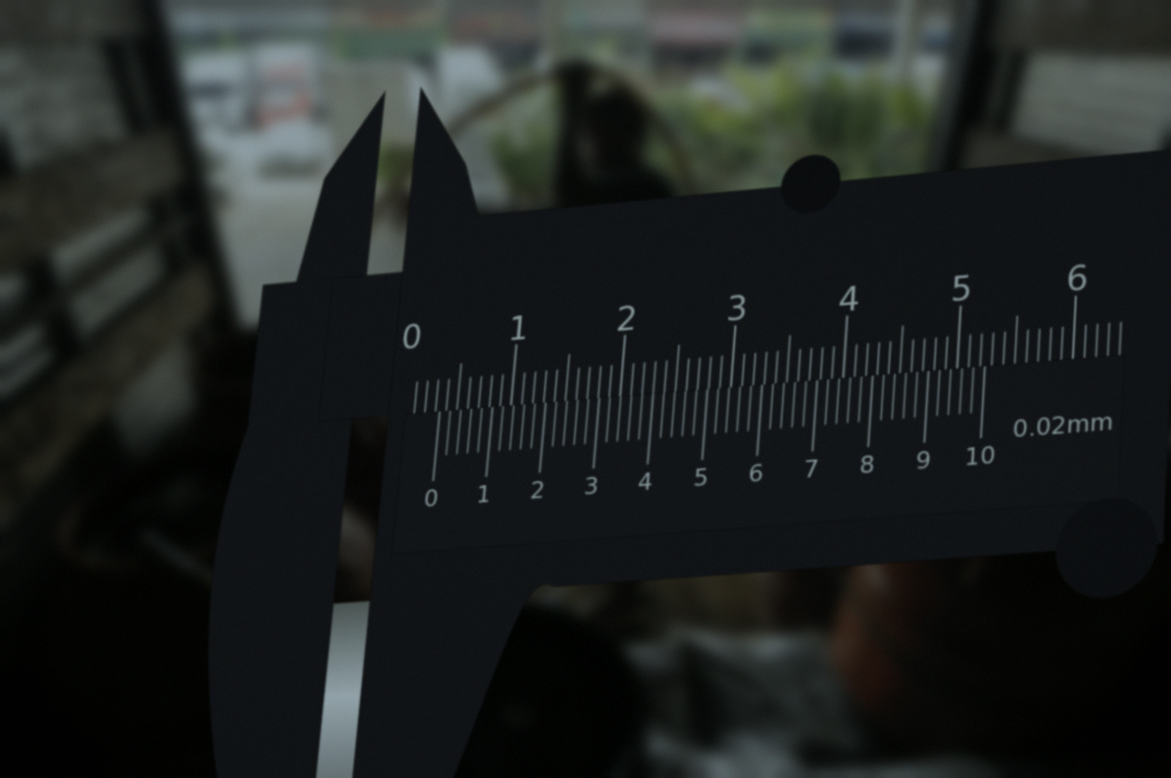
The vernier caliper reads 3.4 mm
